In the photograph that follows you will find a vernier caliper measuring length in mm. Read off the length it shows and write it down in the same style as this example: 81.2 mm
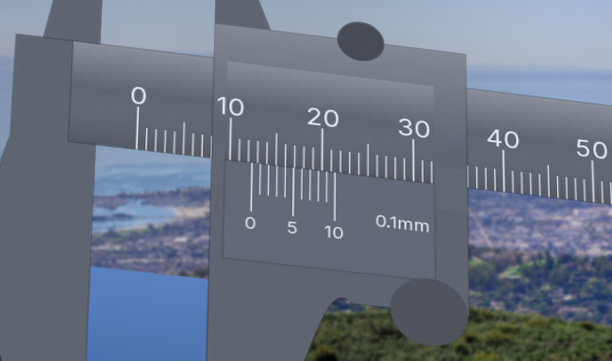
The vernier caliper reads 12.4 mm
